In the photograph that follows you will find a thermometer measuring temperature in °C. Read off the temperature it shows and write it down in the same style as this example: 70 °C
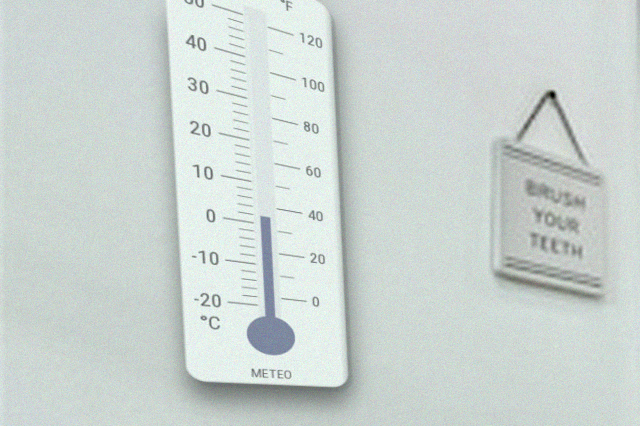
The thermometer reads 2 °C
